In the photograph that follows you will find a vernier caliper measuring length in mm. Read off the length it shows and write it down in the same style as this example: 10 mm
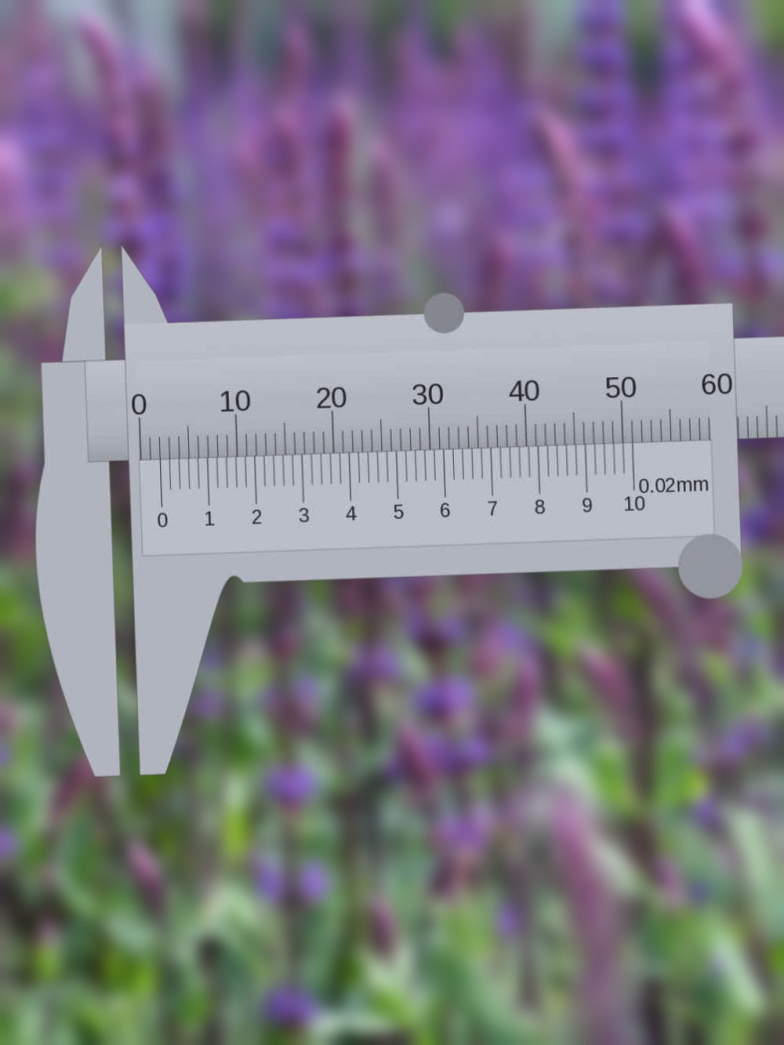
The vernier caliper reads 2.0 mm
